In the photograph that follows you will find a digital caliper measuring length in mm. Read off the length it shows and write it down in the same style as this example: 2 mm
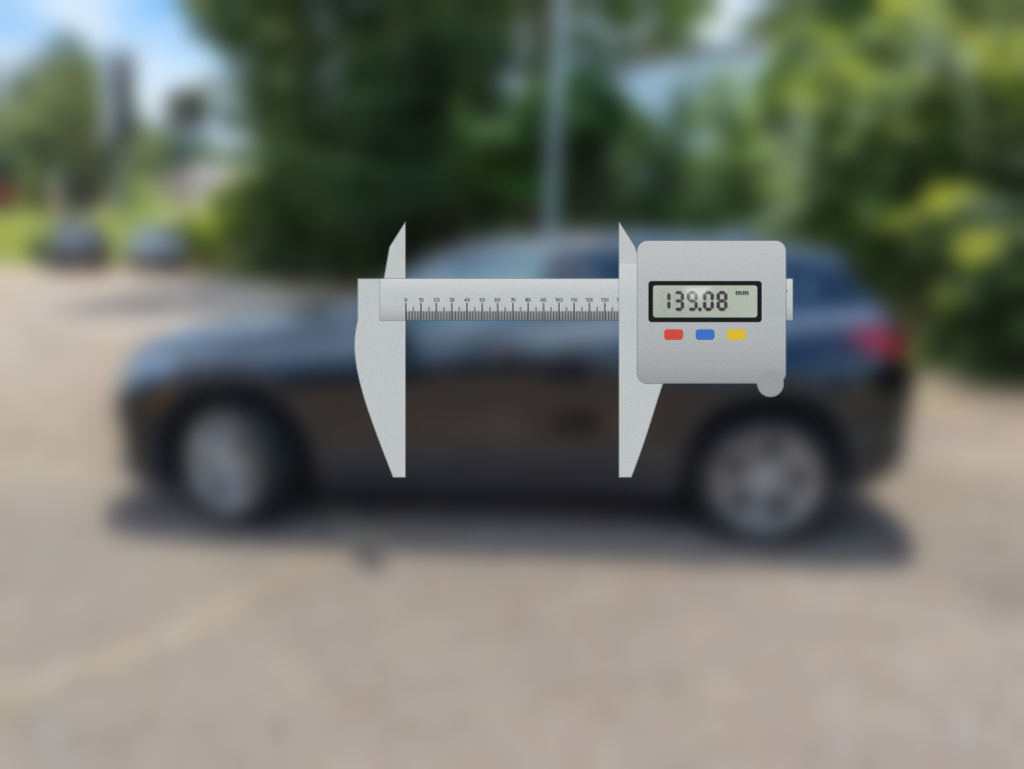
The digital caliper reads 139.08 mm
